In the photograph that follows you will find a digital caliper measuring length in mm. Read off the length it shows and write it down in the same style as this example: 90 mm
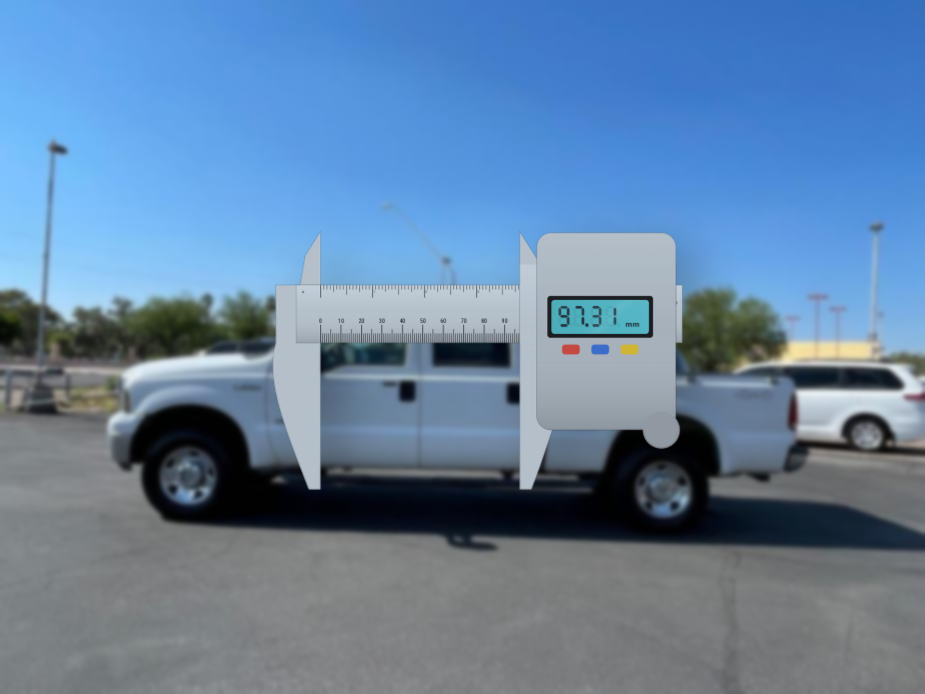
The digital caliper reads 97.31 mm
